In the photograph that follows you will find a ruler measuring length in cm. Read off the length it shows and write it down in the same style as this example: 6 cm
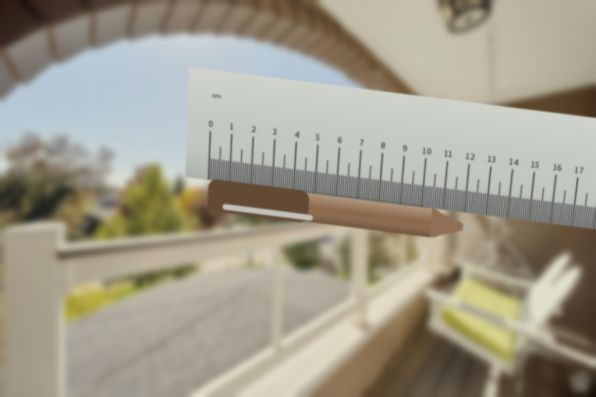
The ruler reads 12.5 cm
